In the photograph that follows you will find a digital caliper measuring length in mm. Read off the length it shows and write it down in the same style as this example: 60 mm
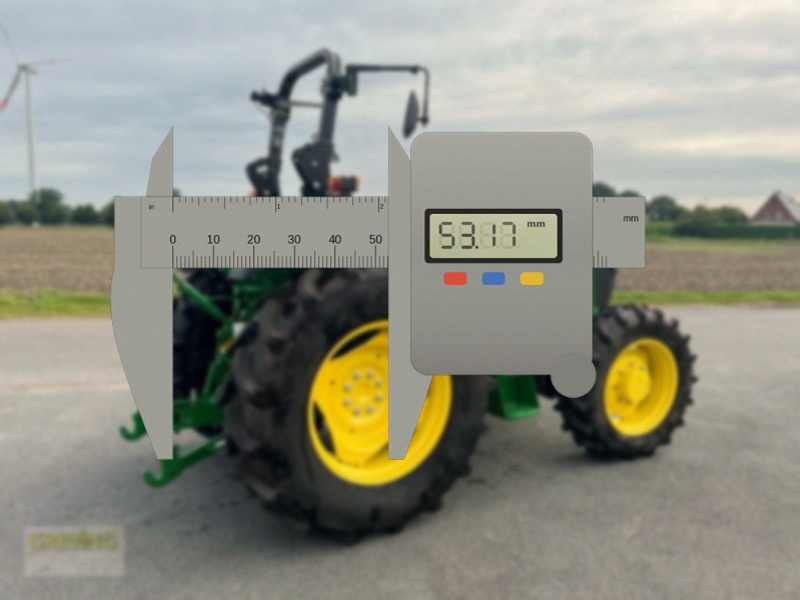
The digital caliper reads 53.17 mm
